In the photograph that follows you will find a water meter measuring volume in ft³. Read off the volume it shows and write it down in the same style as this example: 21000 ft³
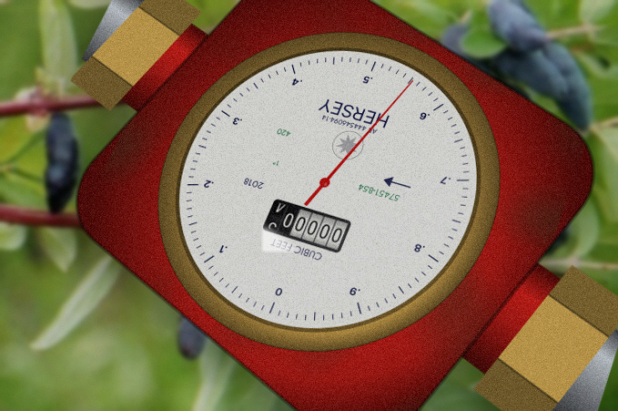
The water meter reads 3.55 ft³
